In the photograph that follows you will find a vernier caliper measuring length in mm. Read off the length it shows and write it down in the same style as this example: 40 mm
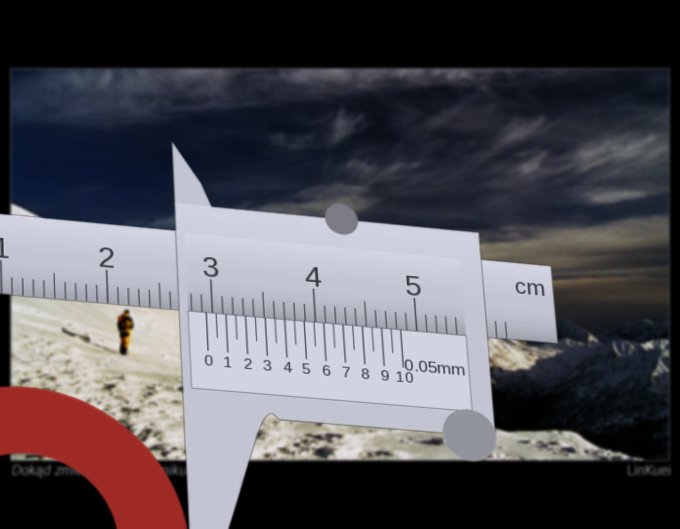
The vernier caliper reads 29.4 mm
